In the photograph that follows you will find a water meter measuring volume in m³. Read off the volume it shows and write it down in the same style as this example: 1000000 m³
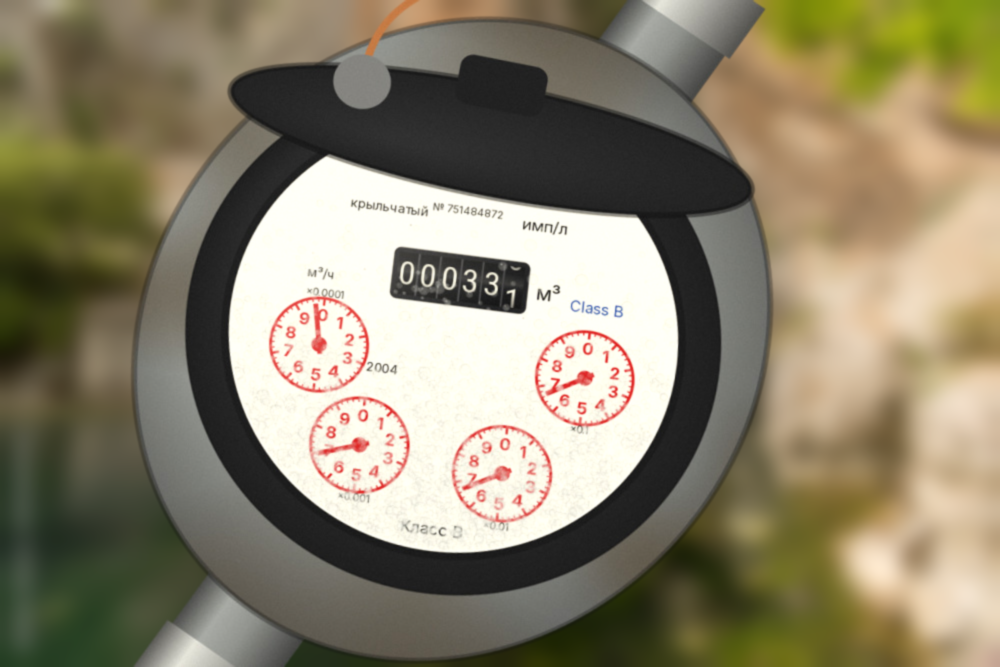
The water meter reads 330.6669 m³
